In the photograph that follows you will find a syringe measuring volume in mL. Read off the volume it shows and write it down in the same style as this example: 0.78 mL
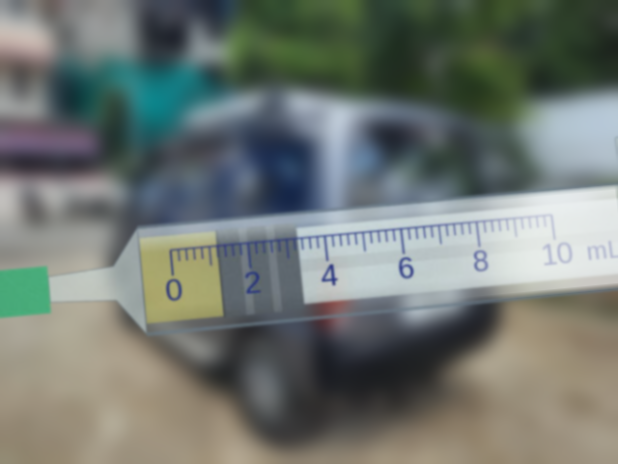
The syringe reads 1.2 mL
